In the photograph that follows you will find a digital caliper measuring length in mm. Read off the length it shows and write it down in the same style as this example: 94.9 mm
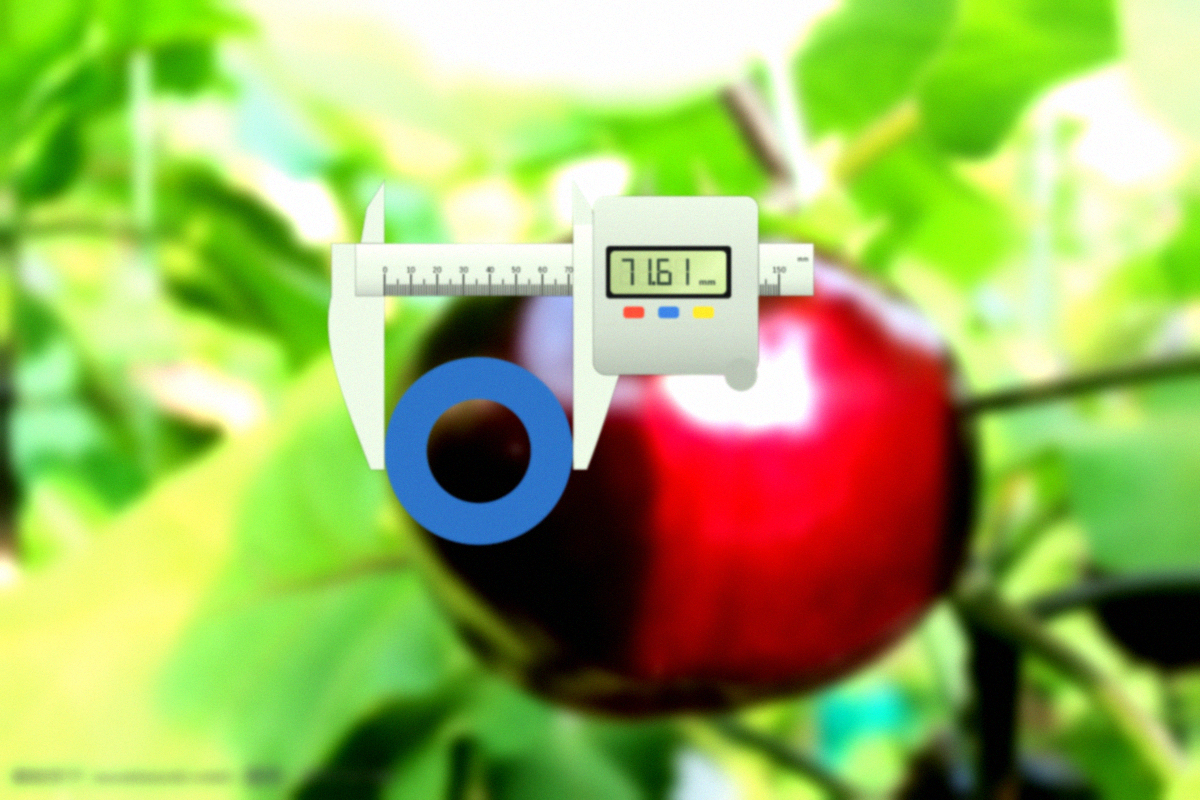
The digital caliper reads 71.61 mm
